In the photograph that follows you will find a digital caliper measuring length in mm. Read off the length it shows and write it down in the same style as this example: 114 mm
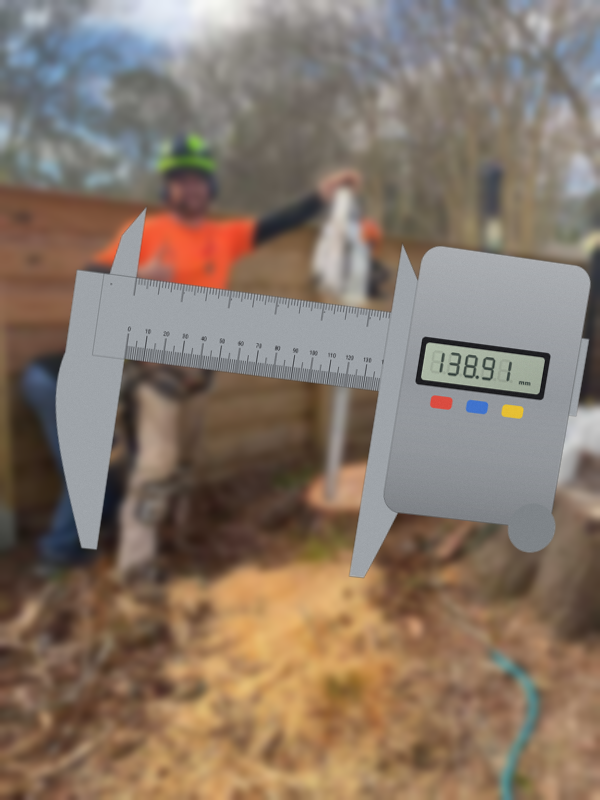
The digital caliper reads 138.91 mm
